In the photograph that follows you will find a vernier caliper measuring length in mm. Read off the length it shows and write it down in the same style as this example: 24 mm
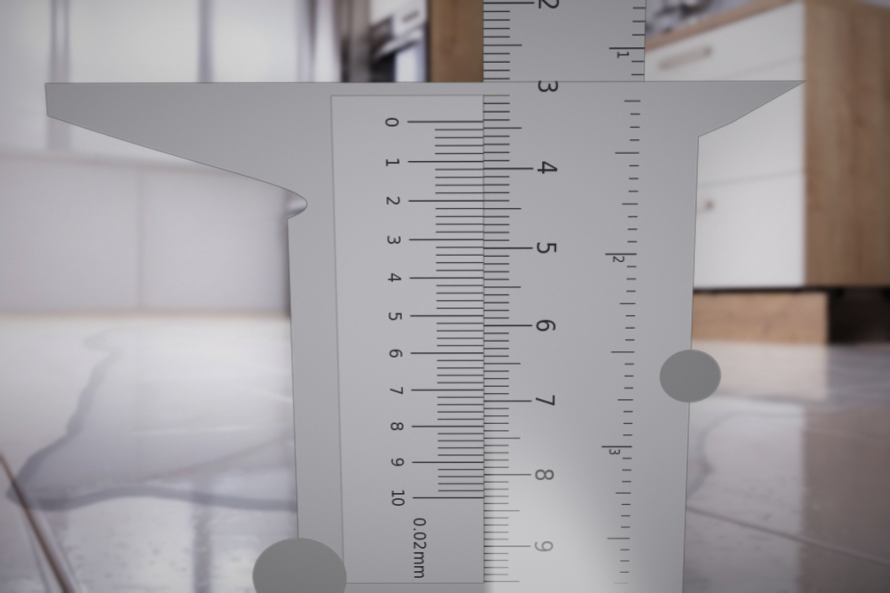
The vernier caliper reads 34.2 mm
